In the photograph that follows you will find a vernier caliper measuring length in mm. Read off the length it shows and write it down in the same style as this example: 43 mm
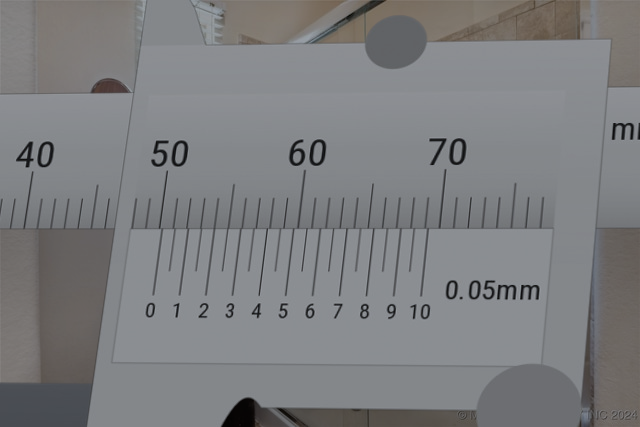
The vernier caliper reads 50.2 mm
